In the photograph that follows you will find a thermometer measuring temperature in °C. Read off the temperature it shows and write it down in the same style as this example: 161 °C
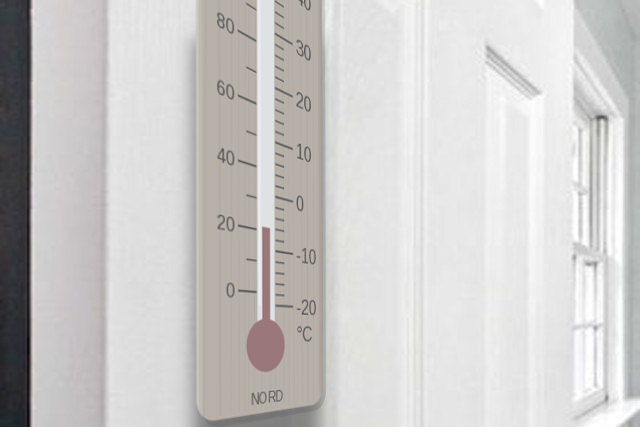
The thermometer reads -6 °C
